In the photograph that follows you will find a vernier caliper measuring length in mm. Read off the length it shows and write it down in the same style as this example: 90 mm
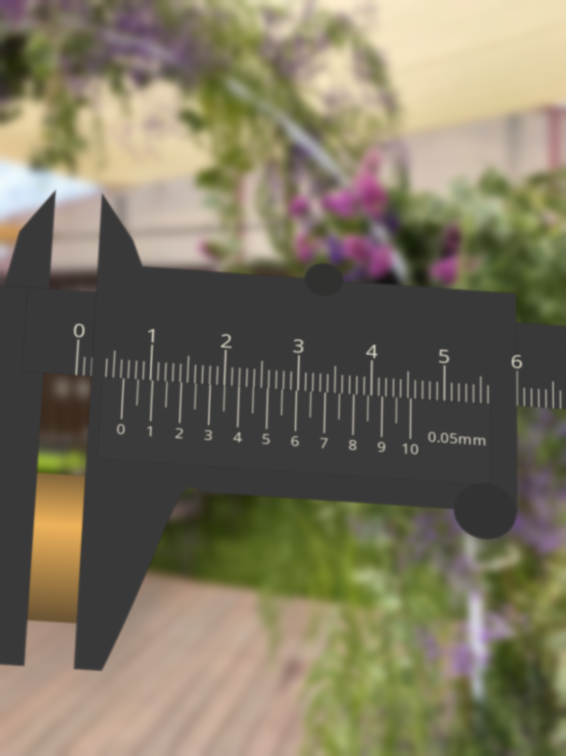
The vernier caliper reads 6.4 mm
